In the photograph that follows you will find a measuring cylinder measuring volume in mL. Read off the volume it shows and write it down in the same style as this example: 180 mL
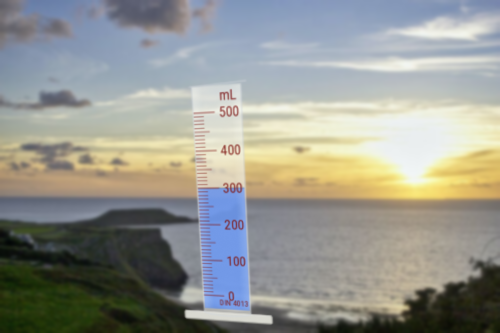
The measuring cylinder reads 300 mL
